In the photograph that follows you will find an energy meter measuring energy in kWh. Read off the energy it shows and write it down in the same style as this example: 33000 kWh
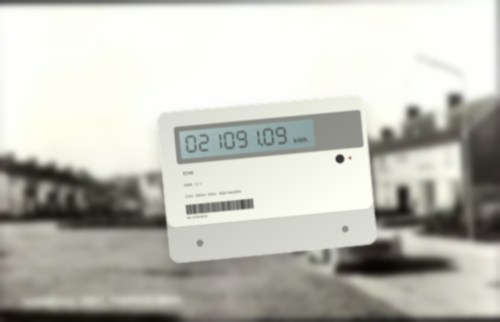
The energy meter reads 21091.09 kWh
